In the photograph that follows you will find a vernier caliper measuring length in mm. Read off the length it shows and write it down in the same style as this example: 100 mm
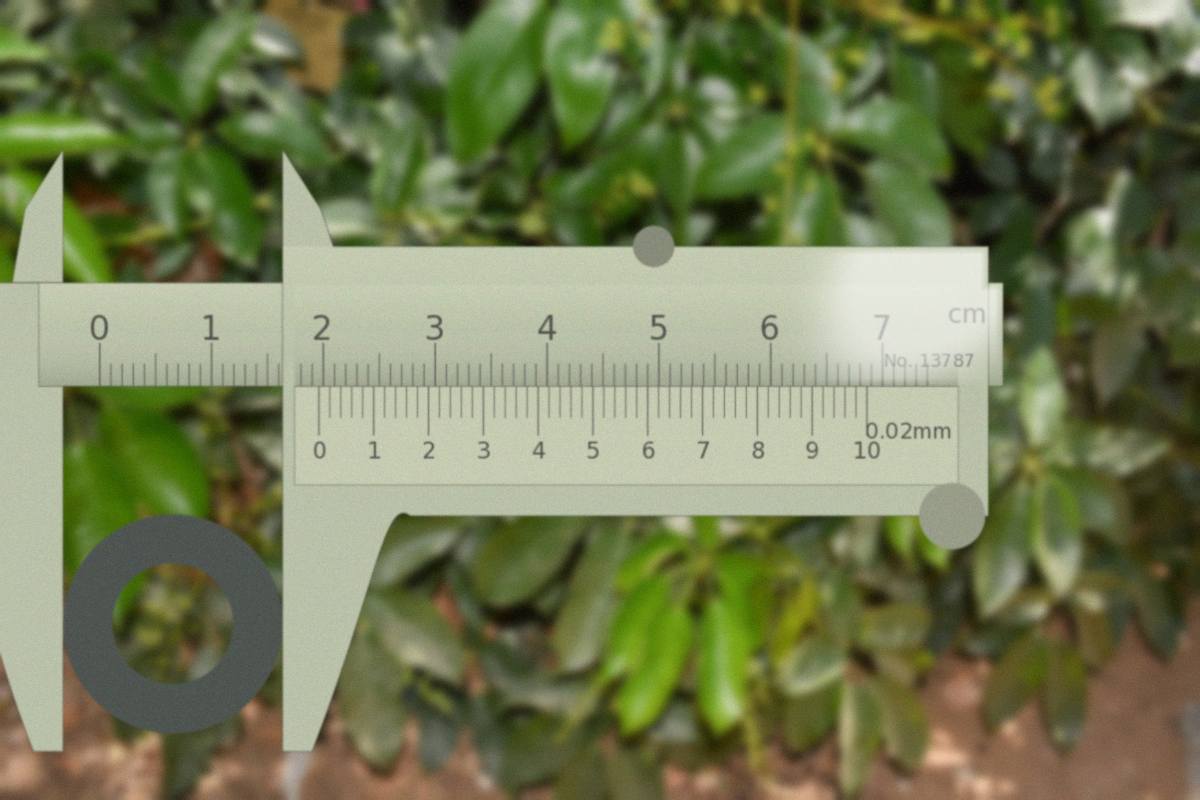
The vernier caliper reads 19.6 mm
